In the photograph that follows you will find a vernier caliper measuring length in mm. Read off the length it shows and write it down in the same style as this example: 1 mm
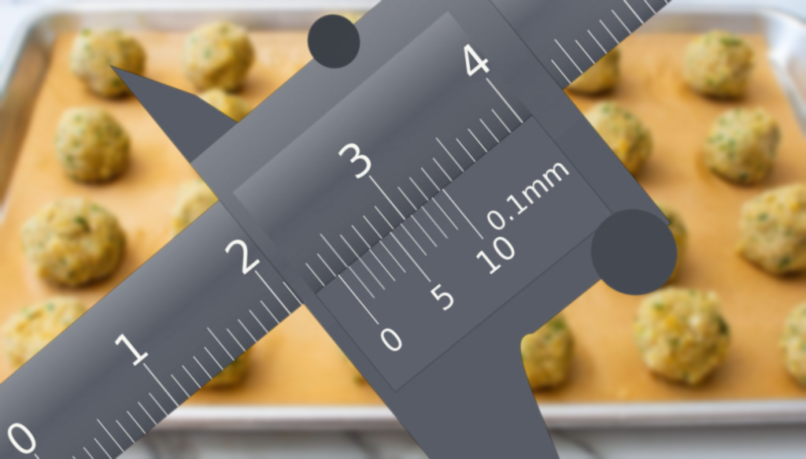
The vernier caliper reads 24.2 mm
